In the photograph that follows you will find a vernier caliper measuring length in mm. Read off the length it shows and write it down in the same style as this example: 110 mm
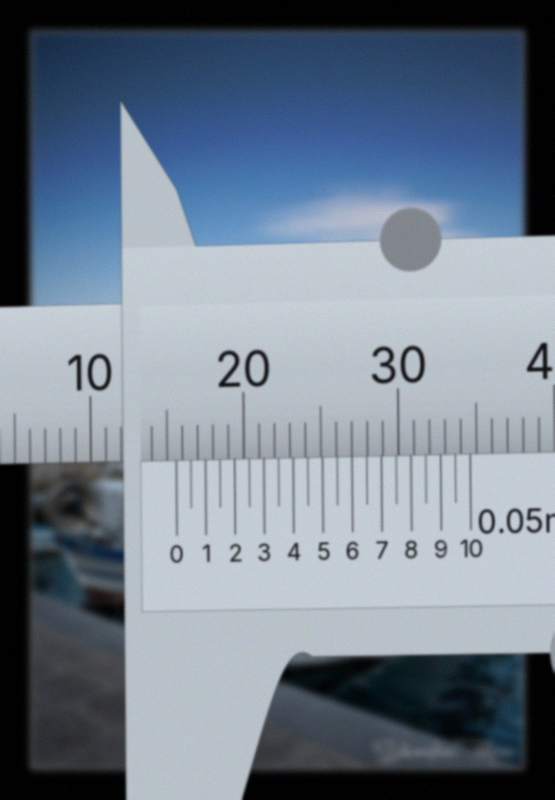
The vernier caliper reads 15.6 mm
